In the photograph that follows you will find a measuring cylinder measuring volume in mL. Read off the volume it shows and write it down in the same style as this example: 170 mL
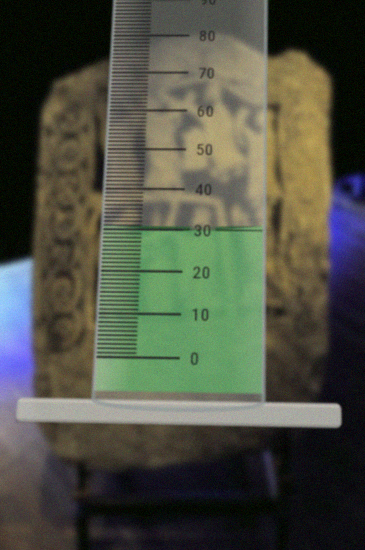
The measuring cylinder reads 30 mL
